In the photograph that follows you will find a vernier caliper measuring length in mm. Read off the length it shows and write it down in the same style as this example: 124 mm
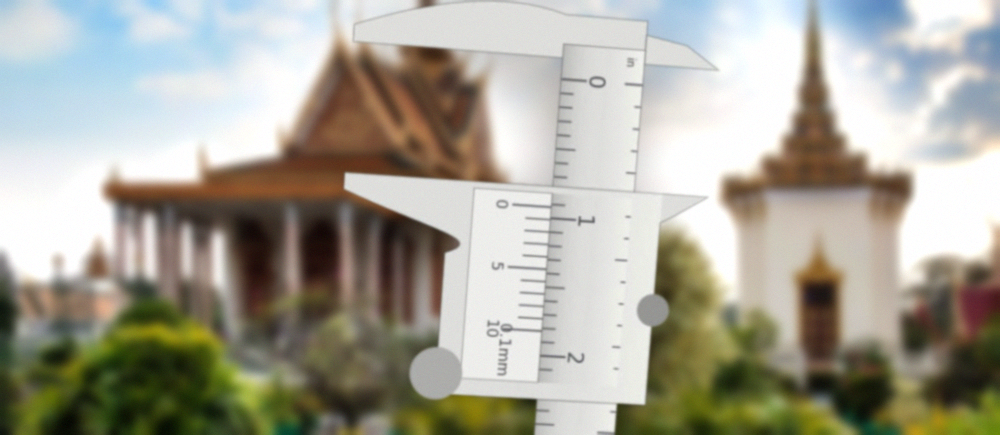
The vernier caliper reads 9.2 mm
